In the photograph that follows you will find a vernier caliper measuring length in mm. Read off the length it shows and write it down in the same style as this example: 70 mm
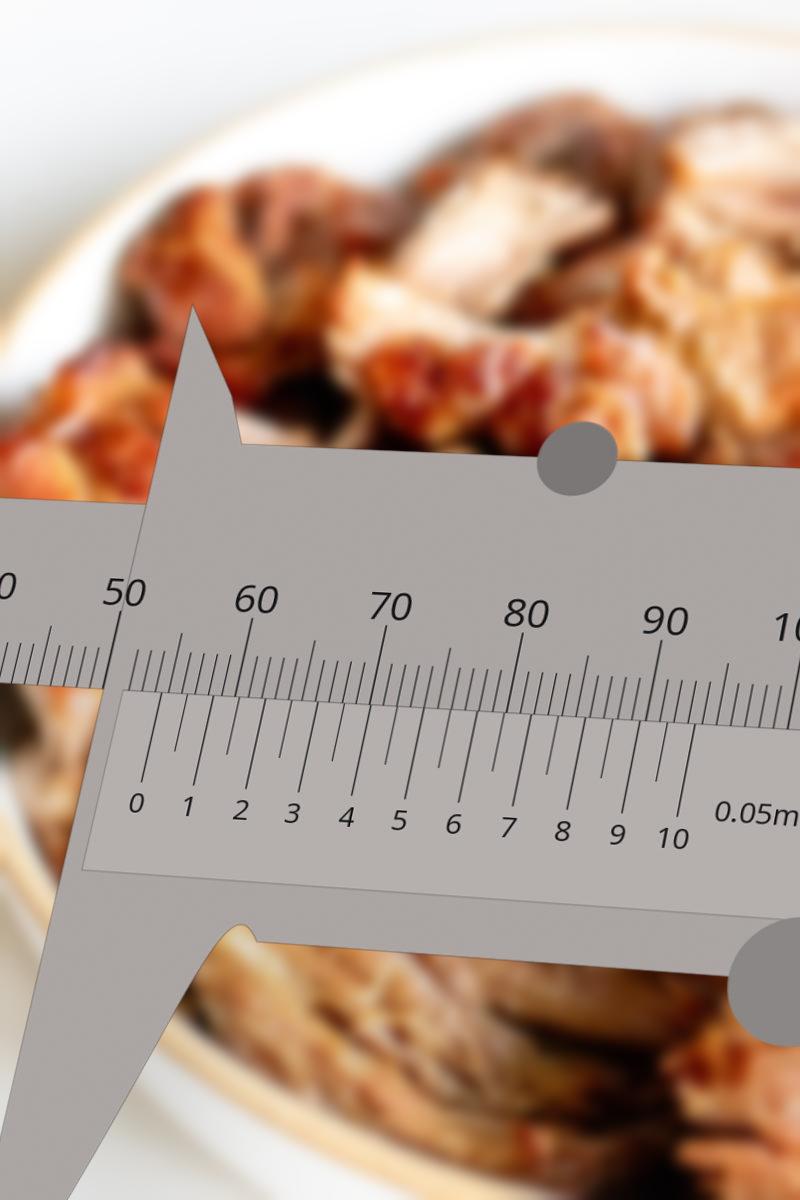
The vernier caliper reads 54.5 mm
